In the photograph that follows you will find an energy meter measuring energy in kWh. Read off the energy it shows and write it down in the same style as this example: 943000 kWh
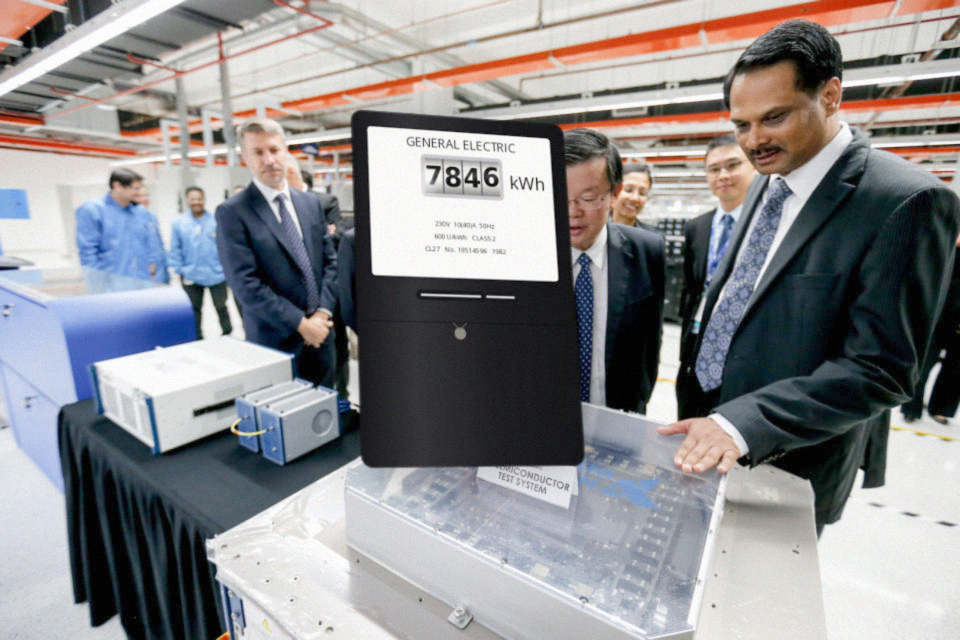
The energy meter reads 7846 kWh
